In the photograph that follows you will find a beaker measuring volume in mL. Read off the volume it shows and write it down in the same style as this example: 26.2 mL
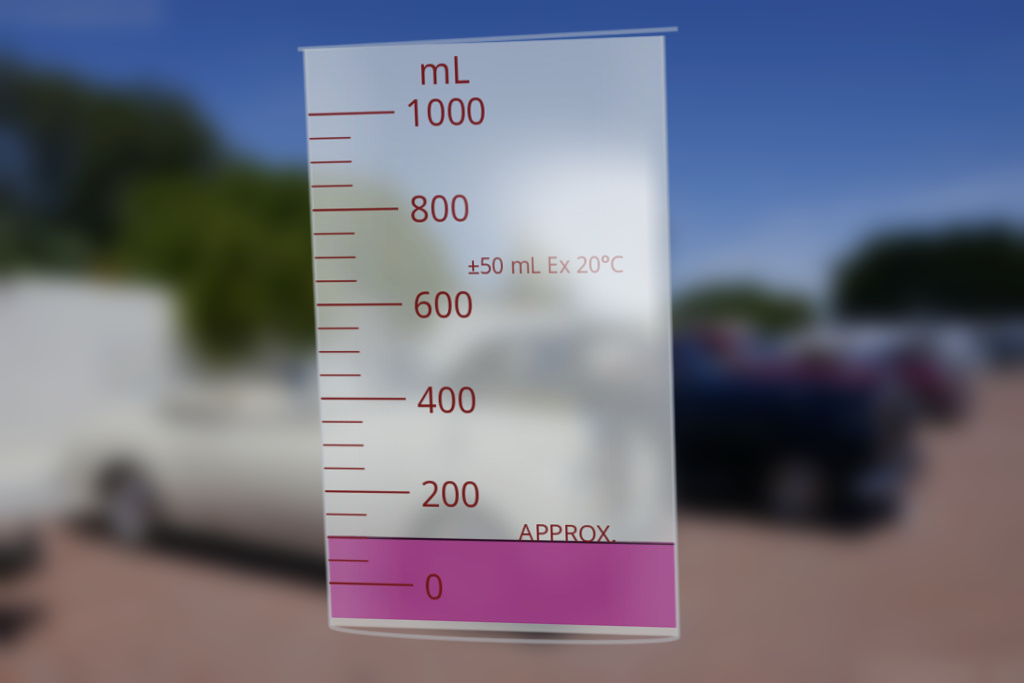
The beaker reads 100 mL
